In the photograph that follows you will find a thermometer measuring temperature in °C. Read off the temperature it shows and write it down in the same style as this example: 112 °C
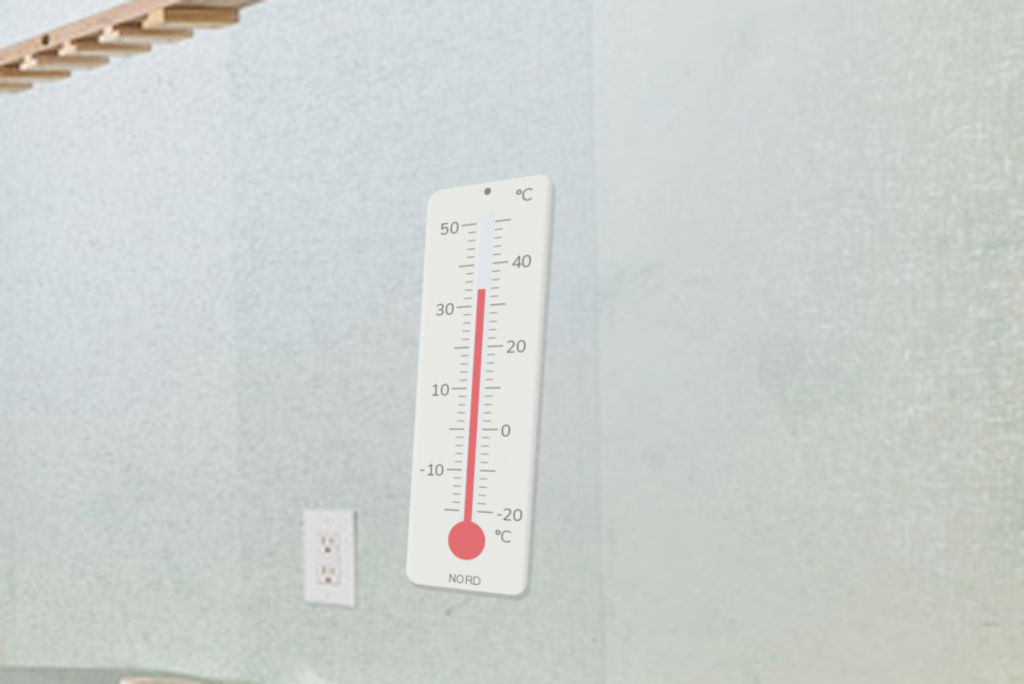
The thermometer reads 34 °C
